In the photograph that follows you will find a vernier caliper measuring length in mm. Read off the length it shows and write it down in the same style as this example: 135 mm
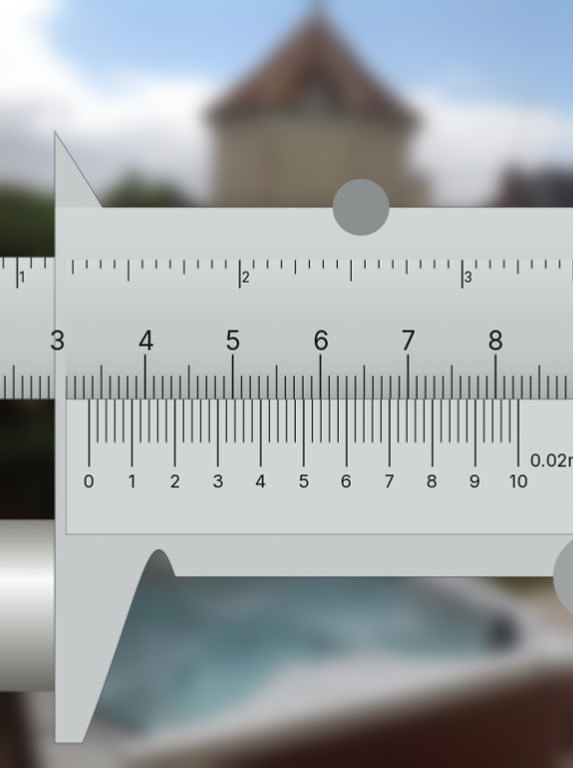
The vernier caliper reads 33.6 mm
